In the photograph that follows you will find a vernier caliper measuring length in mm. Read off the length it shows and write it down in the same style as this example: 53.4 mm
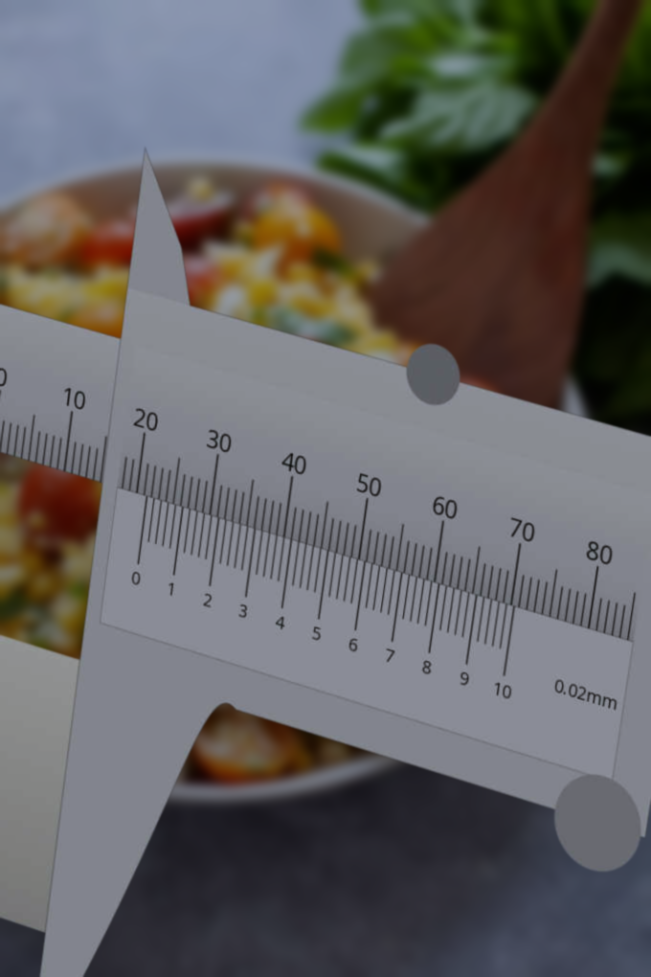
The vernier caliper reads 21.4 mm
